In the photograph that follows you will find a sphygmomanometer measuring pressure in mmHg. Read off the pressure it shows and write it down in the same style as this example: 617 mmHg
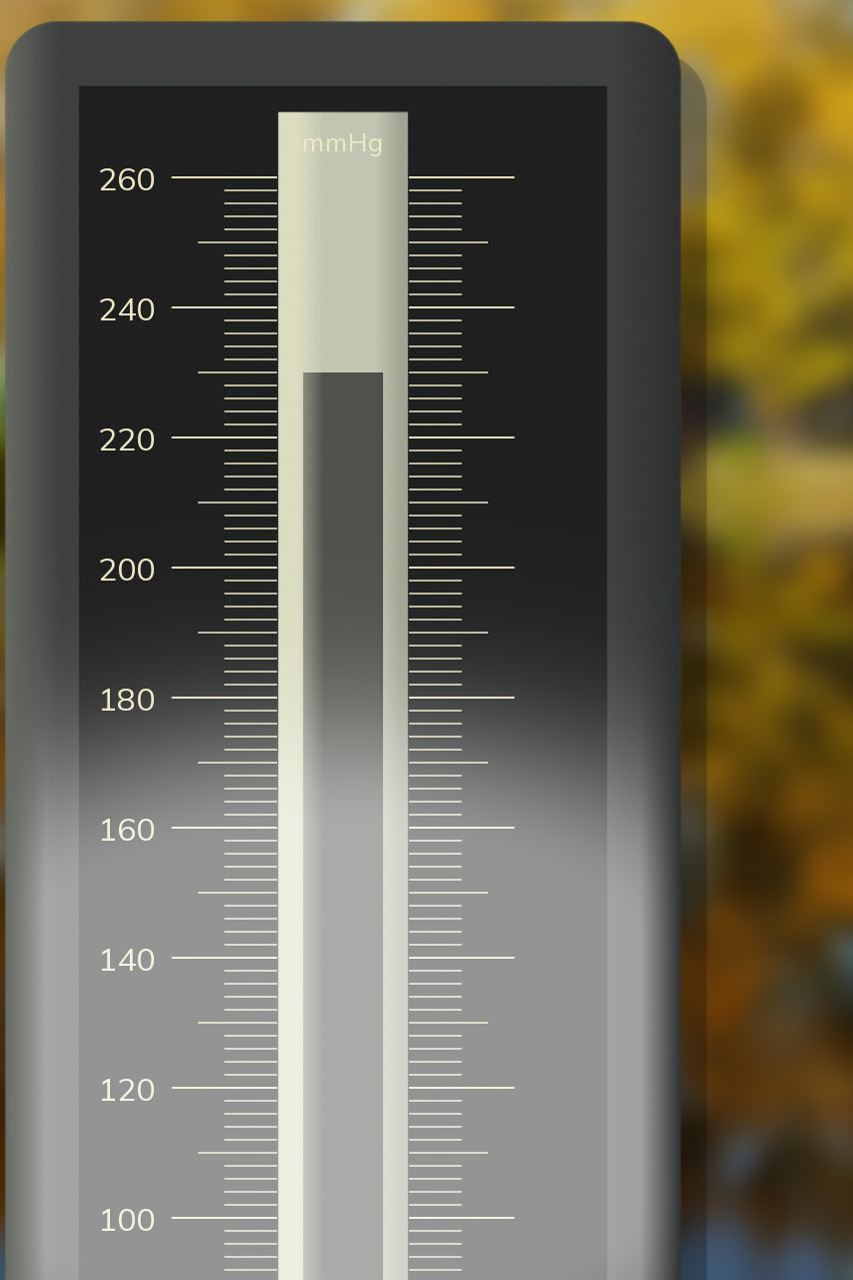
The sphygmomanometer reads 230 mmHg
